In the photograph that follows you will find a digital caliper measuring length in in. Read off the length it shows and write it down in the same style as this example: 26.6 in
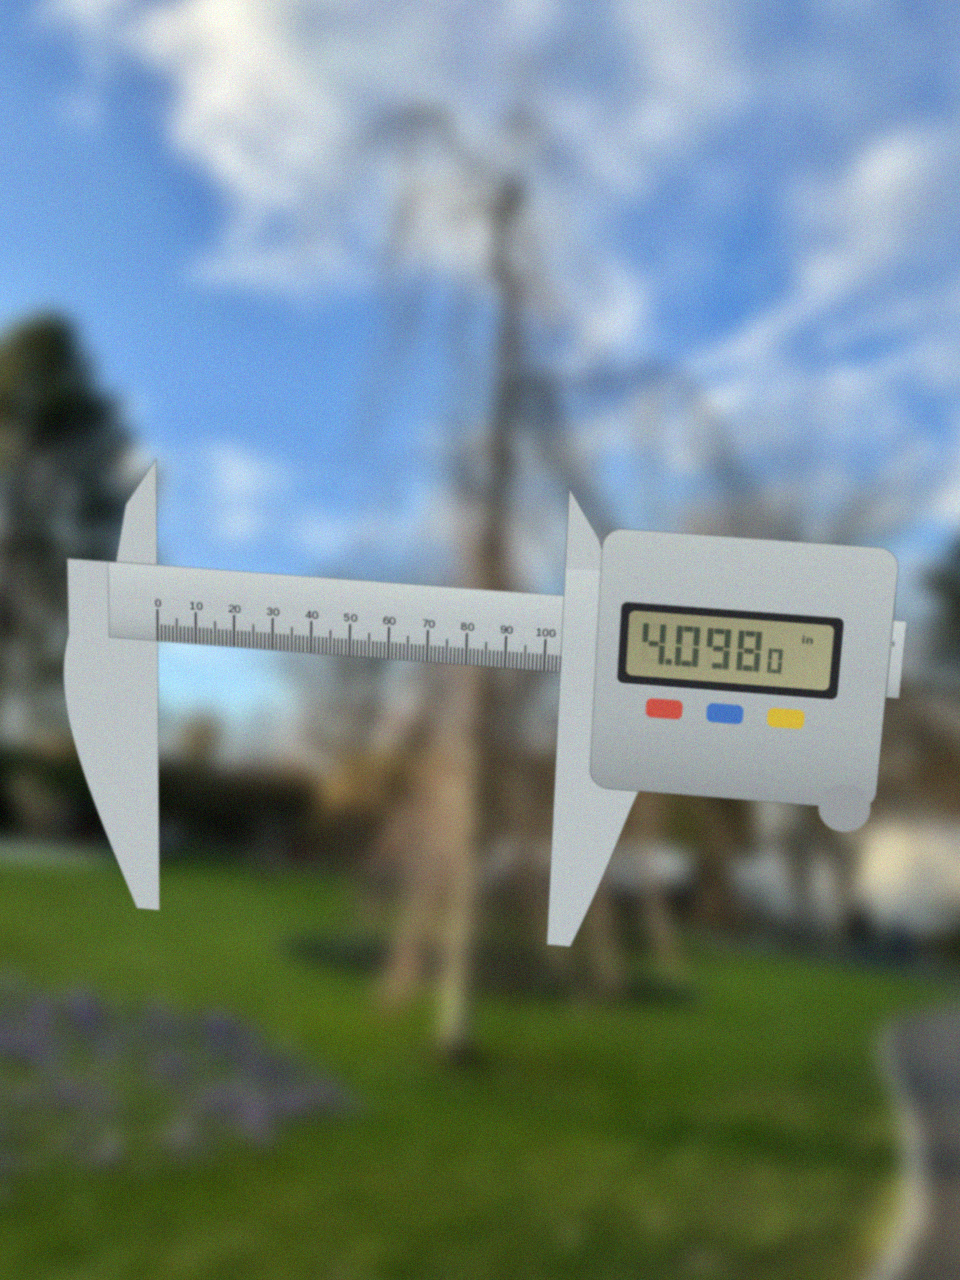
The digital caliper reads 4.0980 in
